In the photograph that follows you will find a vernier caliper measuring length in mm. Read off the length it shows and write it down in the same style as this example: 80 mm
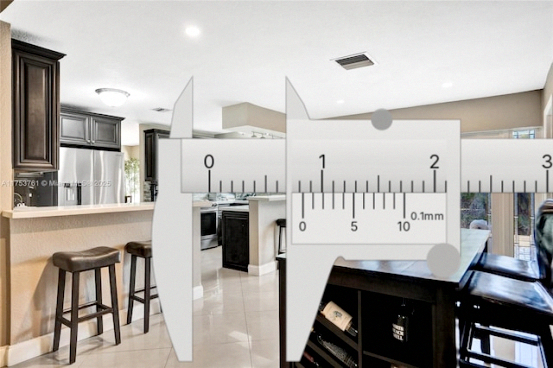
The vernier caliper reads 8.3 mm
